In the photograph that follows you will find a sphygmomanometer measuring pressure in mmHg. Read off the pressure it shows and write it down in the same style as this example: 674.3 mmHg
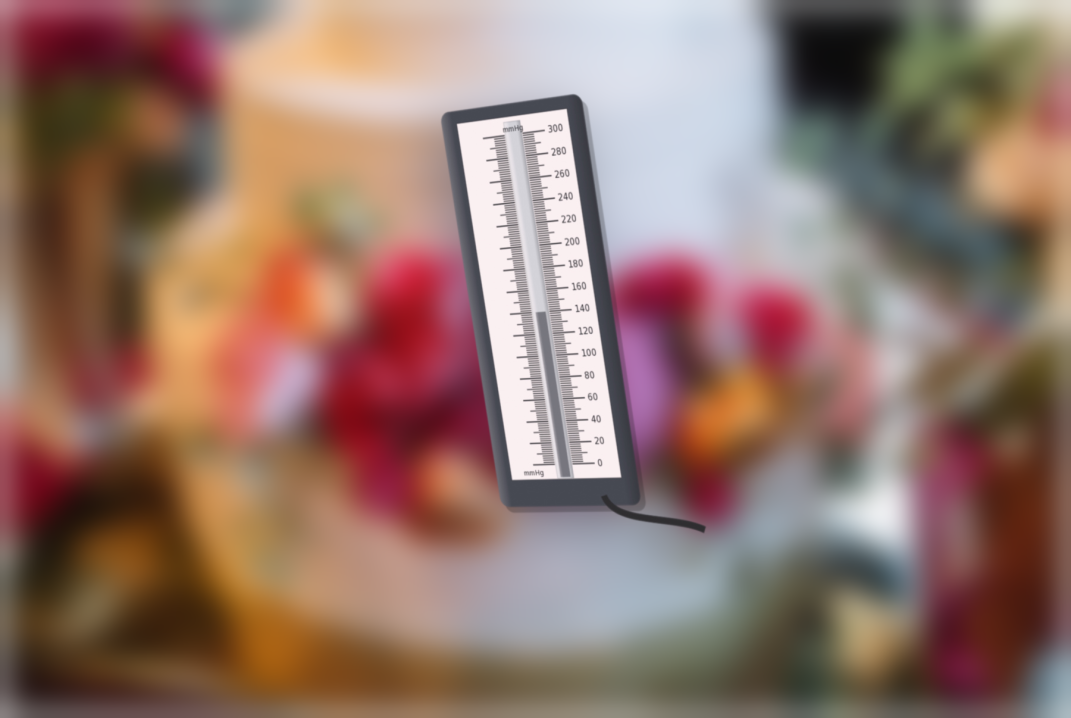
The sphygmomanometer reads 140 mmHg
